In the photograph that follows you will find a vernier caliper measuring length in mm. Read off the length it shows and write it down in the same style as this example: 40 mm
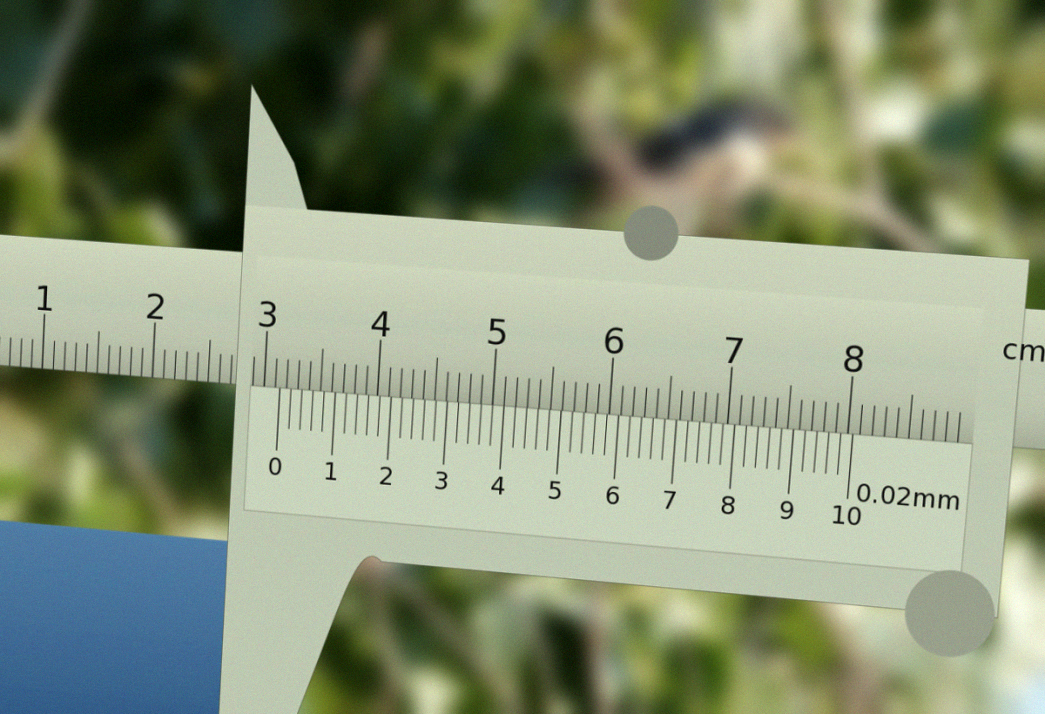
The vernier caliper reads 31.4 mm
